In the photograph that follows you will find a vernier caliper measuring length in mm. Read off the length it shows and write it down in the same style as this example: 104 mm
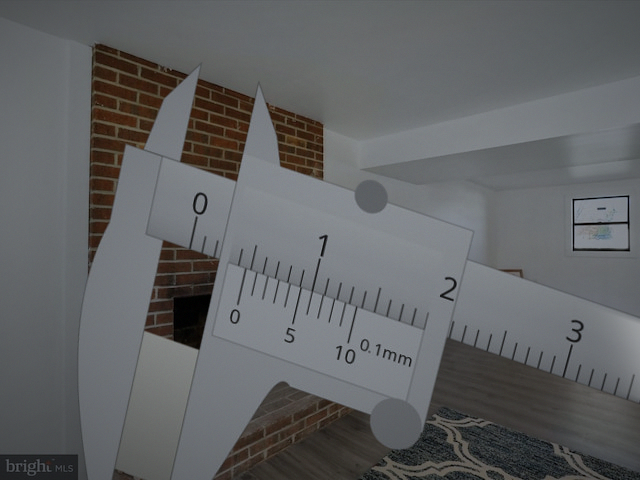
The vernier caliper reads 4.6 mm
